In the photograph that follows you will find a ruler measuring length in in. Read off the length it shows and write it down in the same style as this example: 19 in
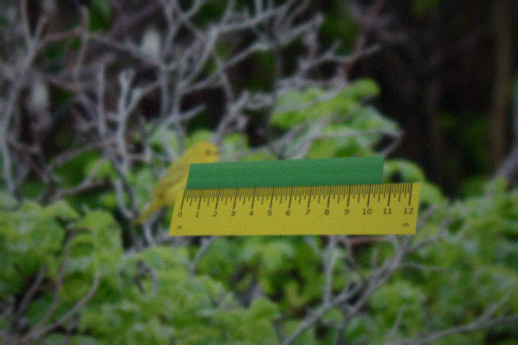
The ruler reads 10.5 in
